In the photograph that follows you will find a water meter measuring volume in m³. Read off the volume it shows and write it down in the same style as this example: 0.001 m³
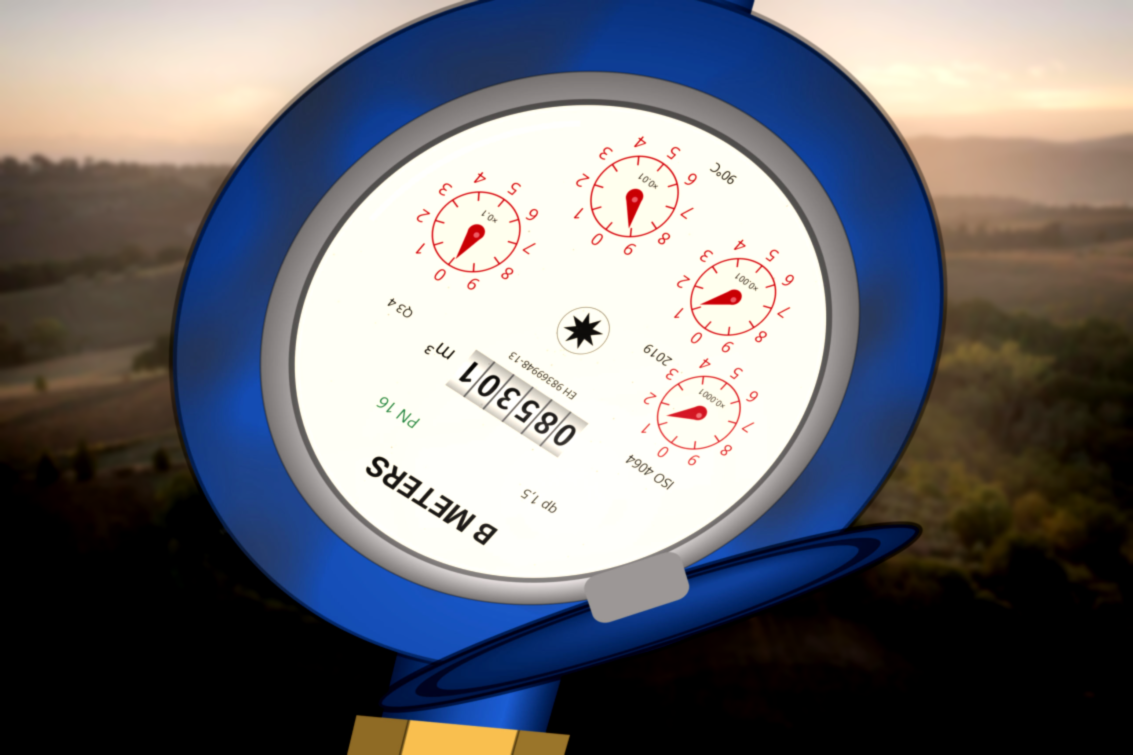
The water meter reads 85300.9911 m³
